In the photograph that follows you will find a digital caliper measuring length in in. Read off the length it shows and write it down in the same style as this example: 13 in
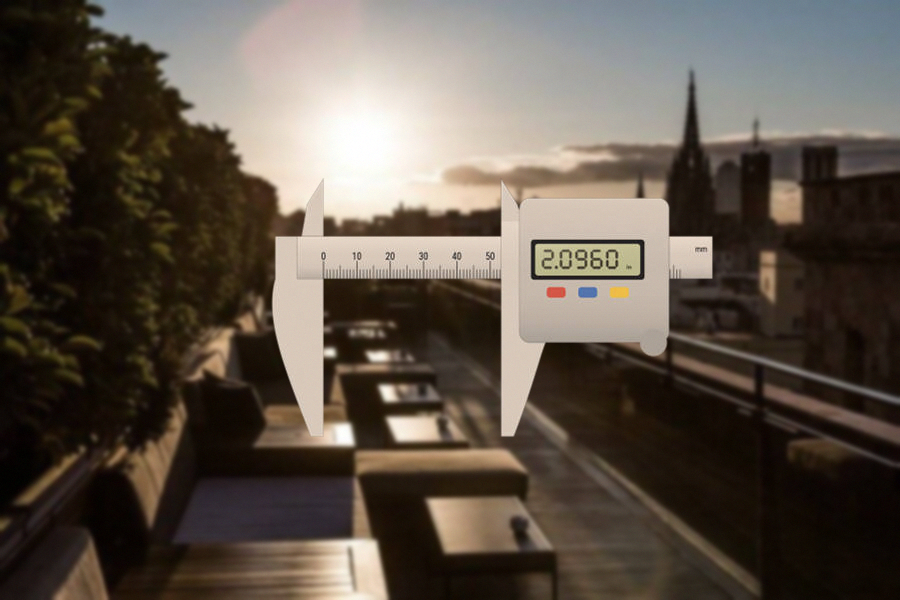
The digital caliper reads 2.0960 in
